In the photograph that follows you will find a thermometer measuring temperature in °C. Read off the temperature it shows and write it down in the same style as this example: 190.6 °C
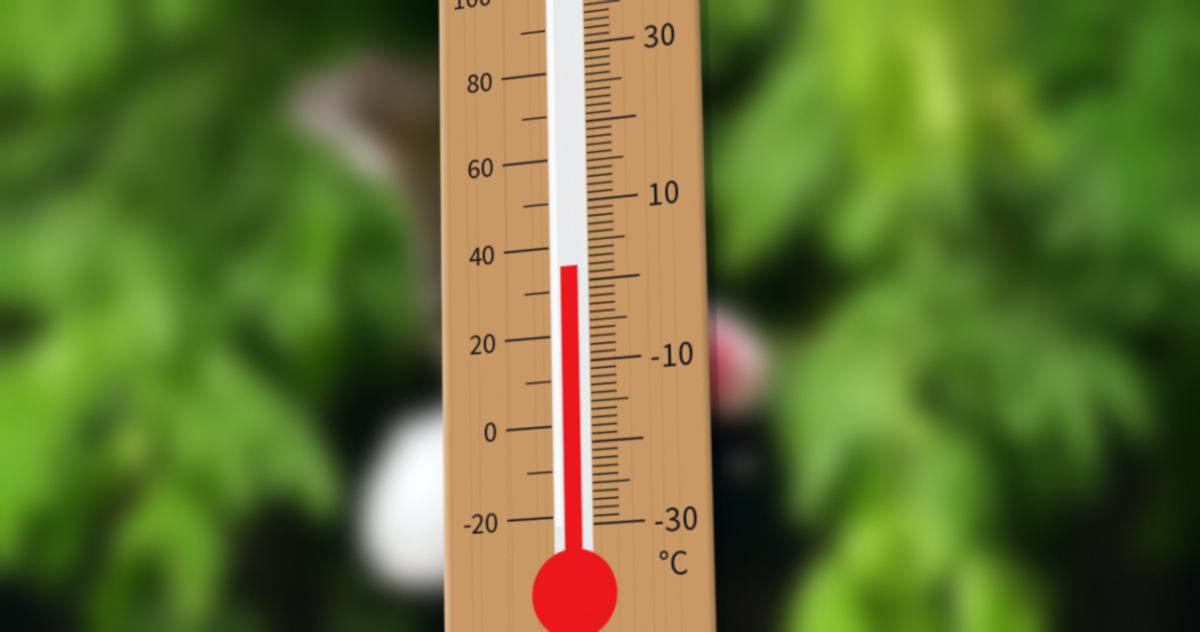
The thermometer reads 2 °C
